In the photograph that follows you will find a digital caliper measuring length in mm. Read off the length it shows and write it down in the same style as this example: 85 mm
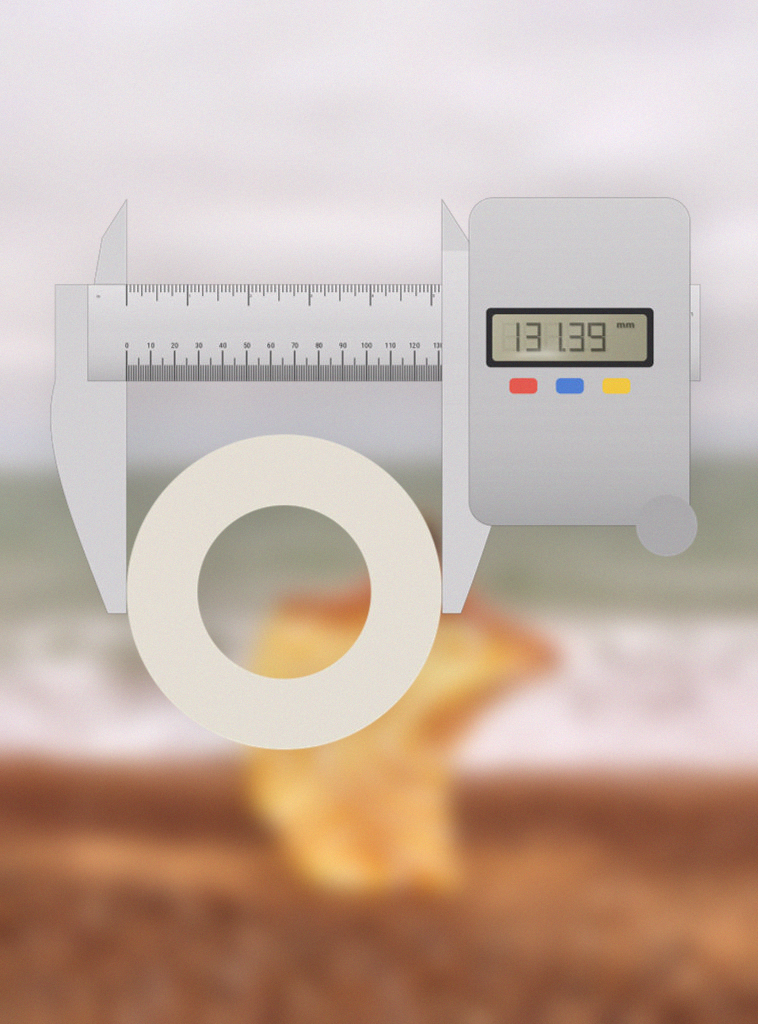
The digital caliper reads 131.39 mm
